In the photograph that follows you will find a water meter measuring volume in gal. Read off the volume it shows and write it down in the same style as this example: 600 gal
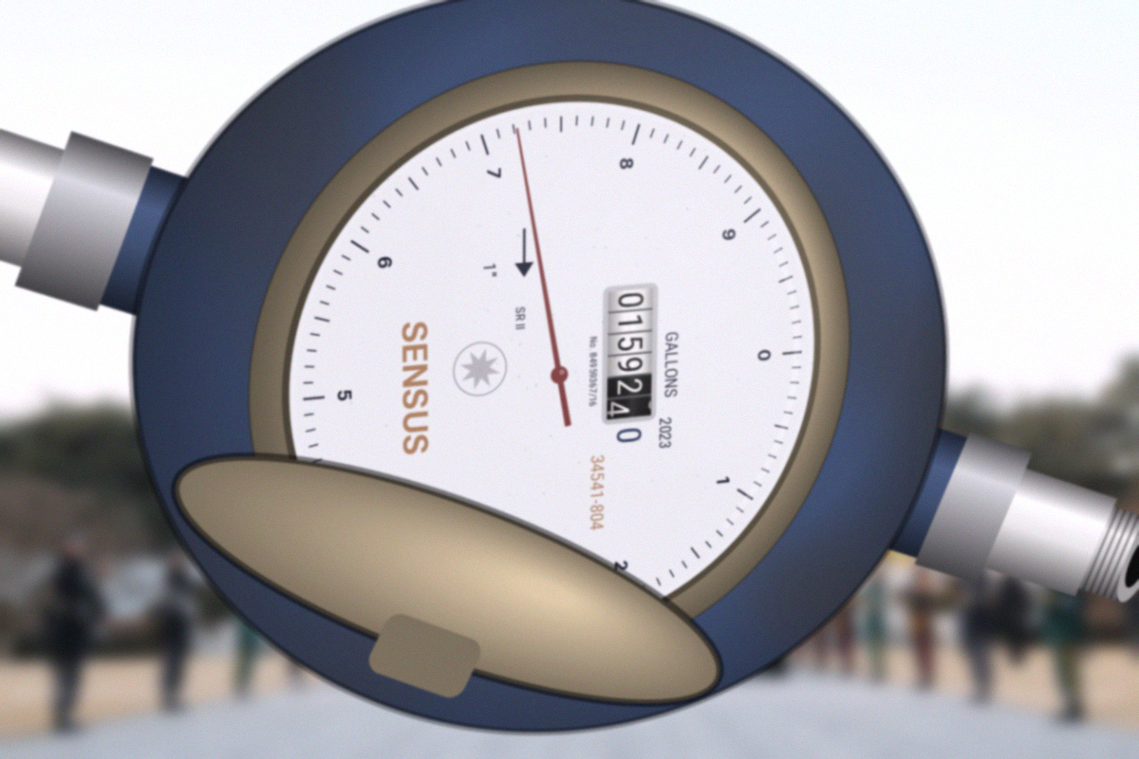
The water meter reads 159237.2 gal
